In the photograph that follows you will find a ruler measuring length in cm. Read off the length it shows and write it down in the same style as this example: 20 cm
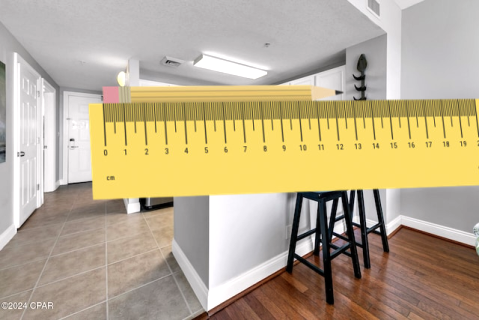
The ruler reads 12.5 cm
